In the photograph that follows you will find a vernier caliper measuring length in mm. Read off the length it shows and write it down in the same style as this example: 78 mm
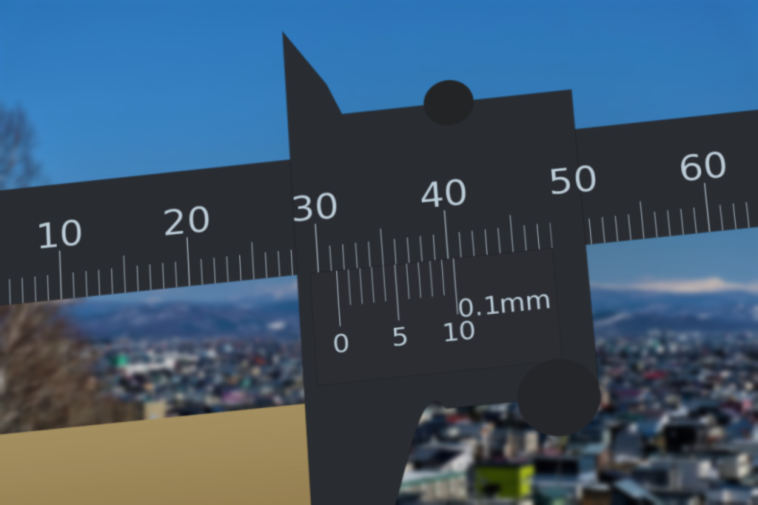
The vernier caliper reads 31.4 mm
